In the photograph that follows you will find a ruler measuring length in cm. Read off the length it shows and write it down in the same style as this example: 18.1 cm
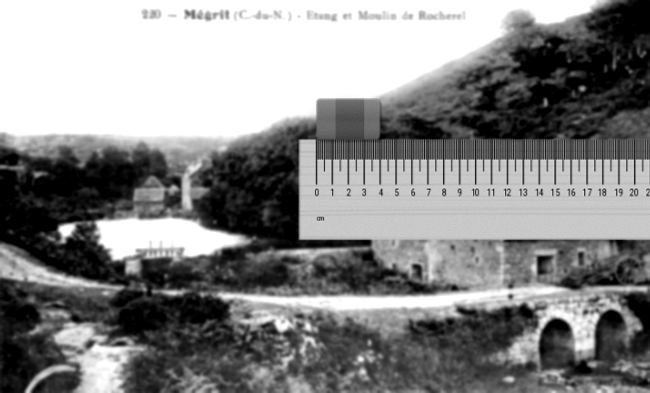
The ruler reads 4 cm
